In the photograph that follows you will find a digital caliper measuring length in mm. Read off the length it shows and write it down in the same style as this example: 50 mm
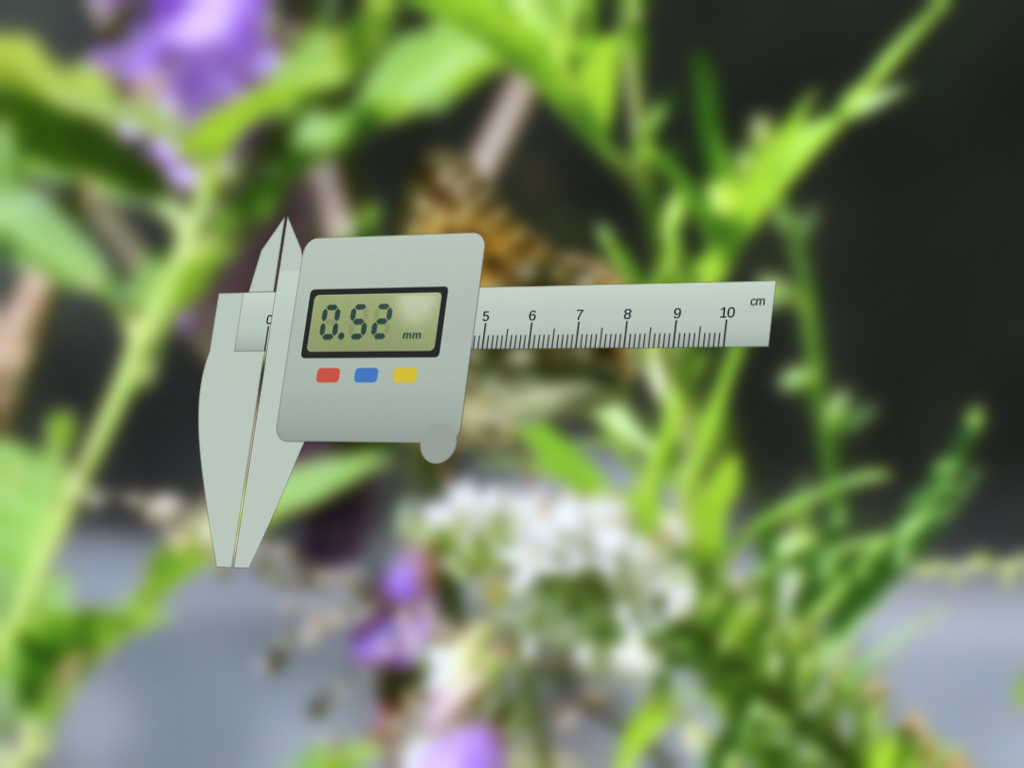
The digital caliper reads 0.52 mm
